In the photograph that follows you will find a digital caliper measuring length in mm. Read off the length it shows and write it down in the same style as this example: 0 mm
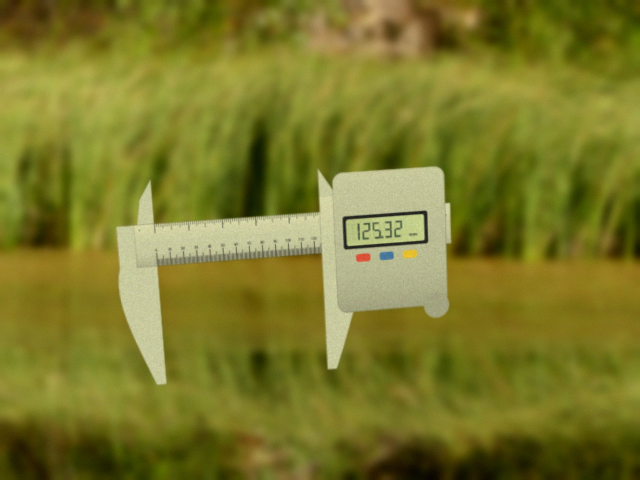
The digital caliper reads 125.32 mm
